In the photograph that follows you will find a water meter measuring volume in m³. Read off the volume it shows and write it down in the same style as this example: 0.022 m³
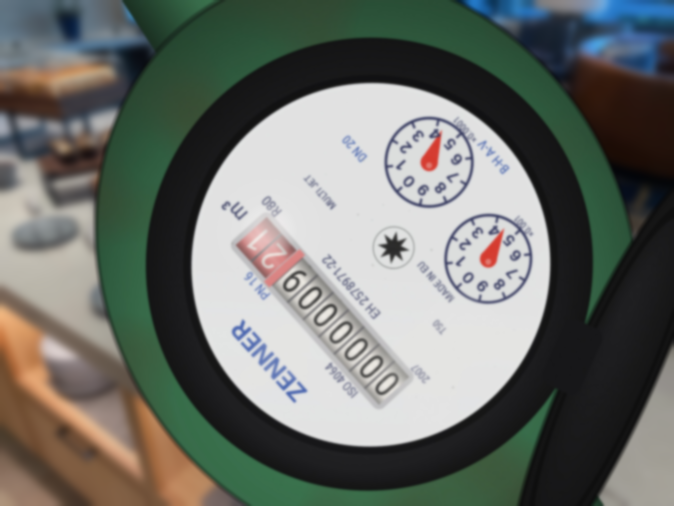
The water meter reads 9.2144 m³
